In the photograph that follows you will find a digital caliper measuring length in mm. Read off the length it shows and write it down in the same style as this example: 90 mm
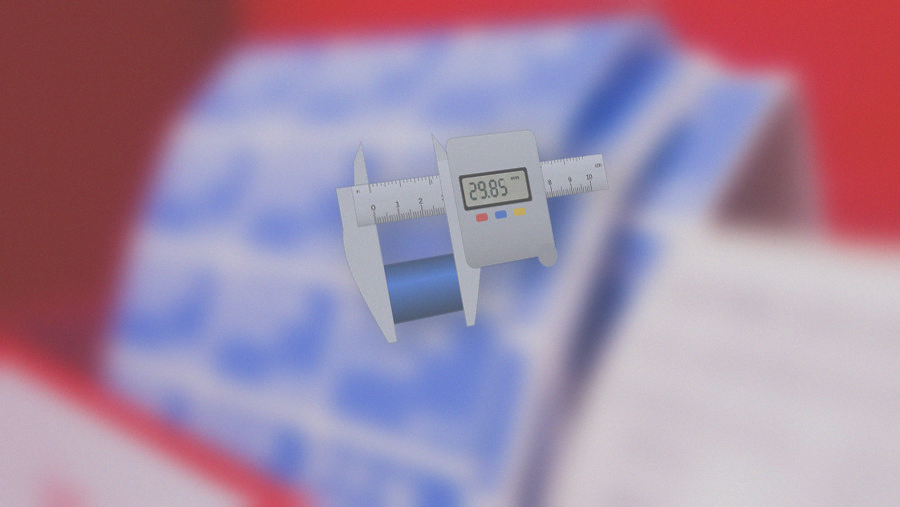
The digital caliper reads 29.85 mm
